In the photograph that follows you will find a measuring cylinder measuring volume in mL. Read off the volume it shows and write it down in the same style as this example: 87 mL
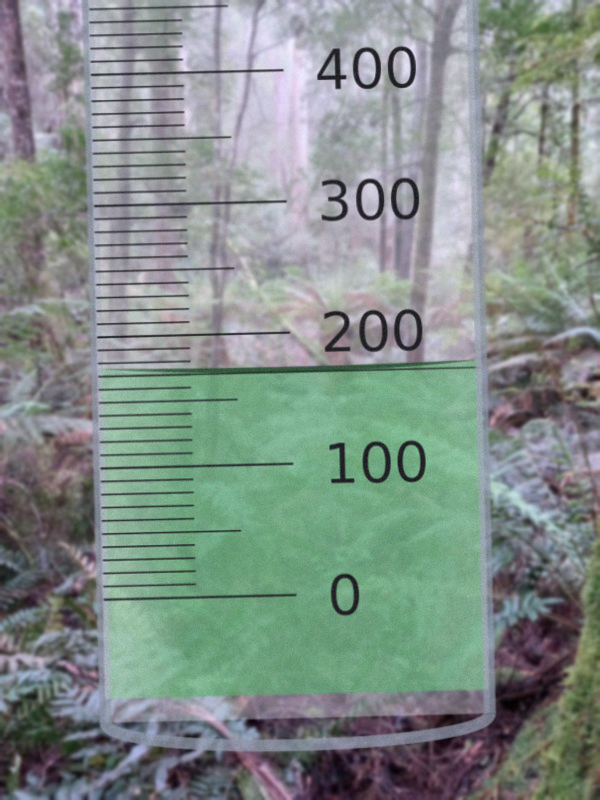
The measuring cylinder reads 170 mL
